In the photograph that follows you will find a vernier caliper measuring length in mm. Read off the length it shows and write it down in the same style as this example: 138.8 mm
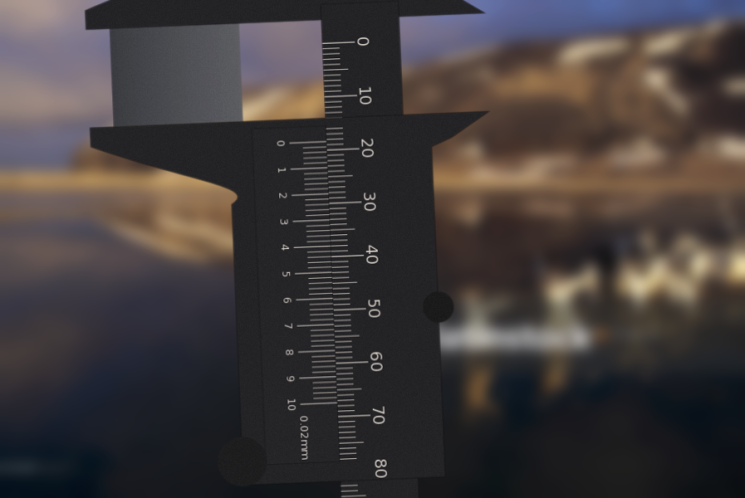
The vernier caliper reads 18.4 mm
